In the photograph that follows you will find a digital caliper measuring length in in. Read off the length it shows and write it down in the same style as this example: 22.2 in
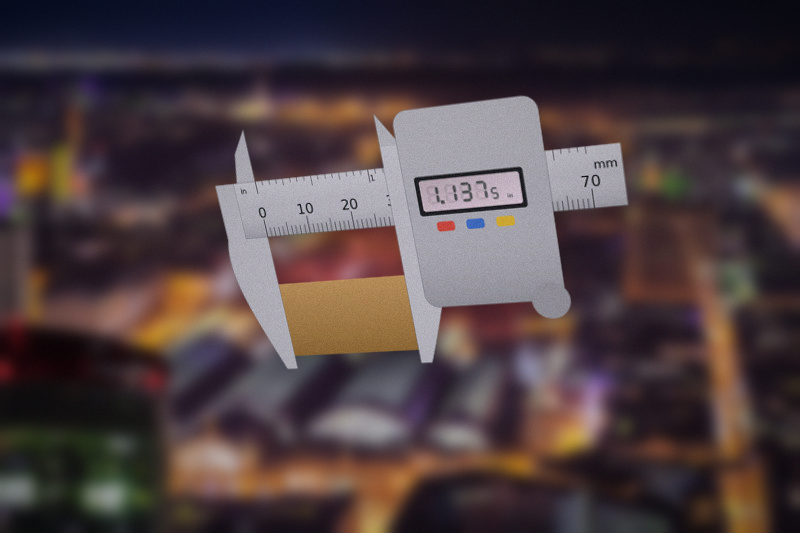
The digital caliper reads 1.1375 in
